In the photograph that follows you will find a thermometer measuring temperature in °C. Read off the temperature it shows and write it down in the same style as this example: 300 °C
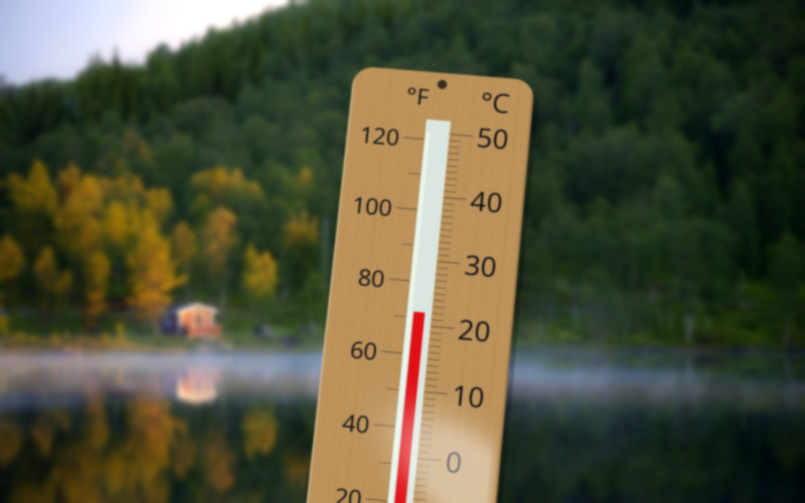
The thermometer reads 22 °C
